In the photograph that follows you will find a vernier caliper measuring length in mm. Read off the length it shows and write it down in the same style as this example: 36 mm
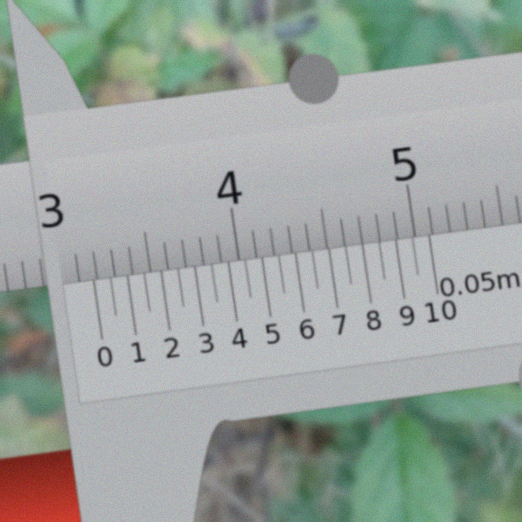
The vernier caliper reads 31.8 mm
